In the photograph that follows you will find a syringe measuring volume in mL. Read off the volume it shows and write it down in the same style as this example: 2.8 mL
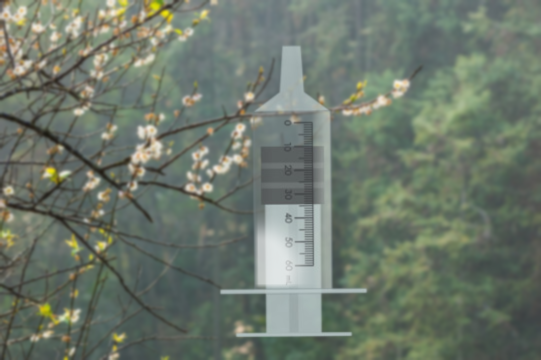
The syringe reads 10 mL
